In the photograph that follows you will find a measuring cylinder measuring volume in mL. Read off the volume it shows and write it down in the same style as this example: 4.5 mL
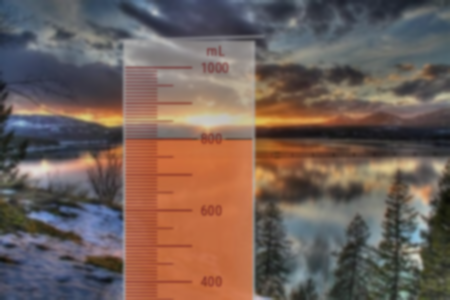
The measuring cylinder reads 800 mL
